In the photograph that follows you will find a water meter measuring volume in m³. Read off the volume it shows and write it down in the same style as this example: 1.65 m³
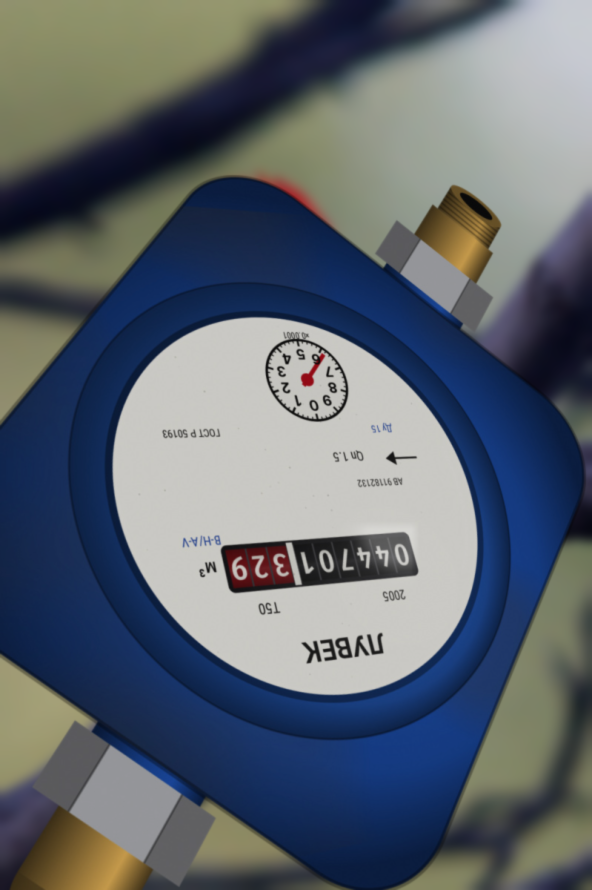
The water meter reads 44701.3296 m³
